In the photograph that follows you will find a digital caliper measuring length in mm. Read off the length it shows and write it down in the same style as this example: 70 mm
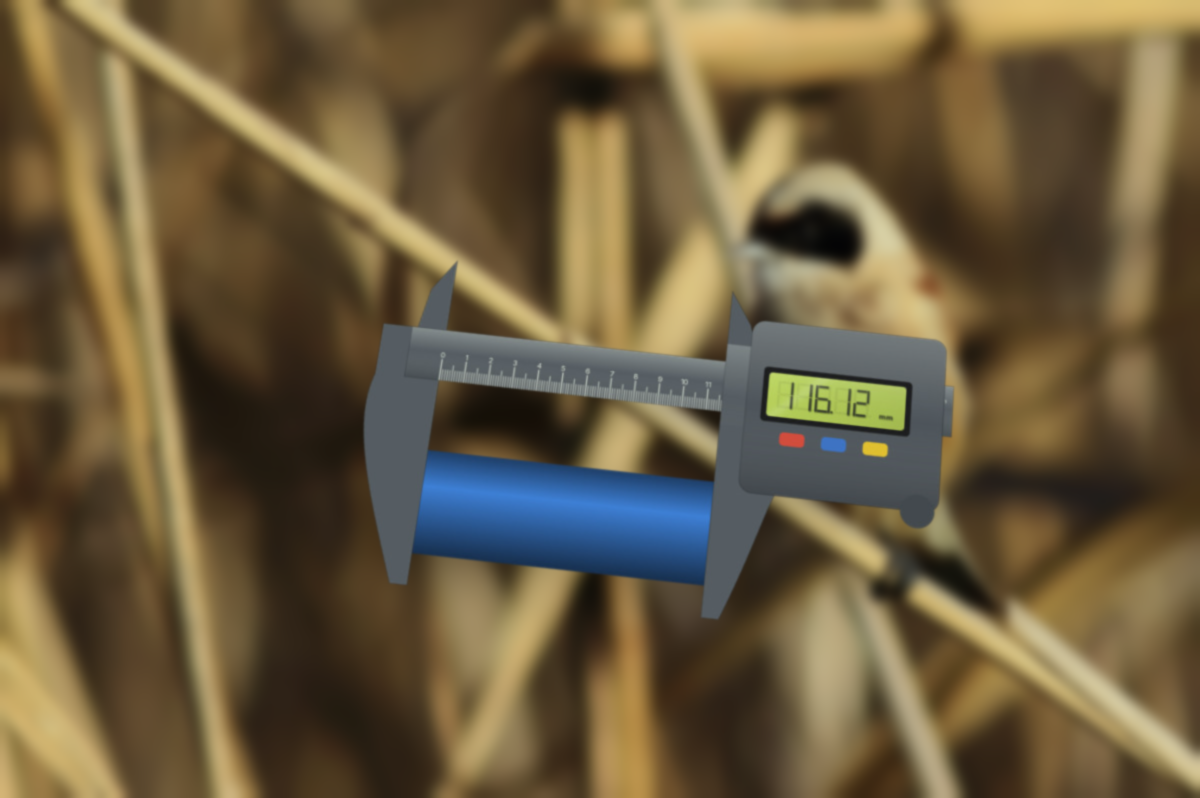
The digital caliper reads 116.12 mm
